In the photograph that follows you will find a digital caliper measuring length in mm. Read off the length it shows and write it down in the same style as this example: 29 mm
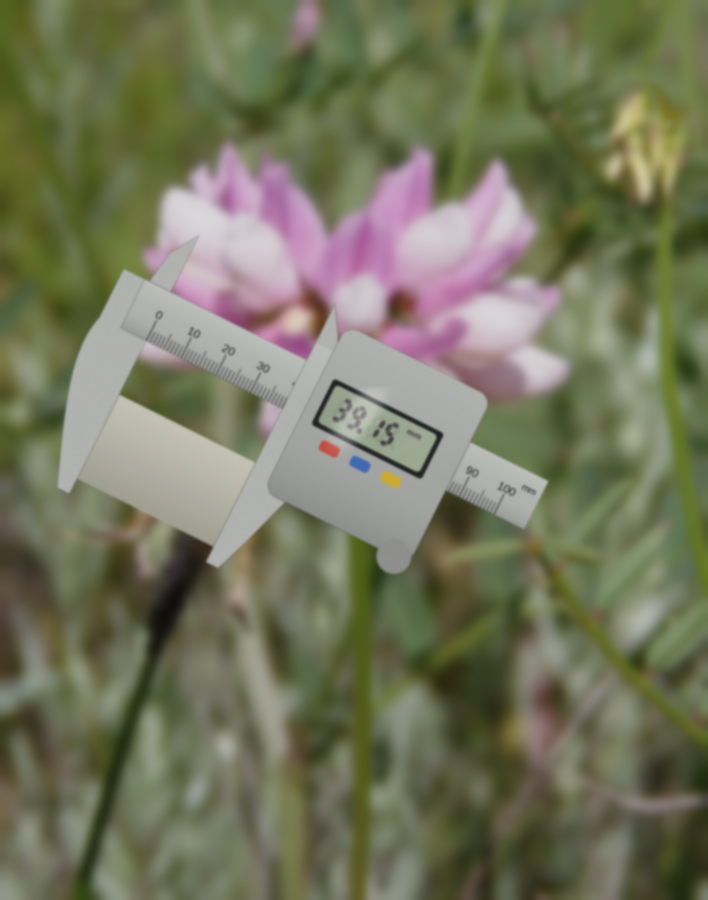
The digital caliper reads 39.15 mm
